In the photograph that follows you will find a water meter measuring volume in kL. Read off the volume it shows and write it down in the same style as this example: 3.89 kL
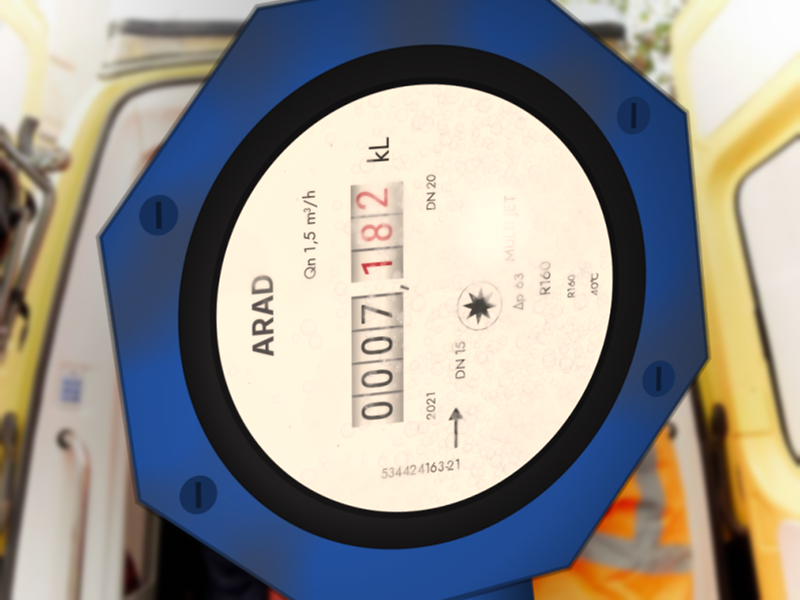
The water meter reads 7.182 kL
